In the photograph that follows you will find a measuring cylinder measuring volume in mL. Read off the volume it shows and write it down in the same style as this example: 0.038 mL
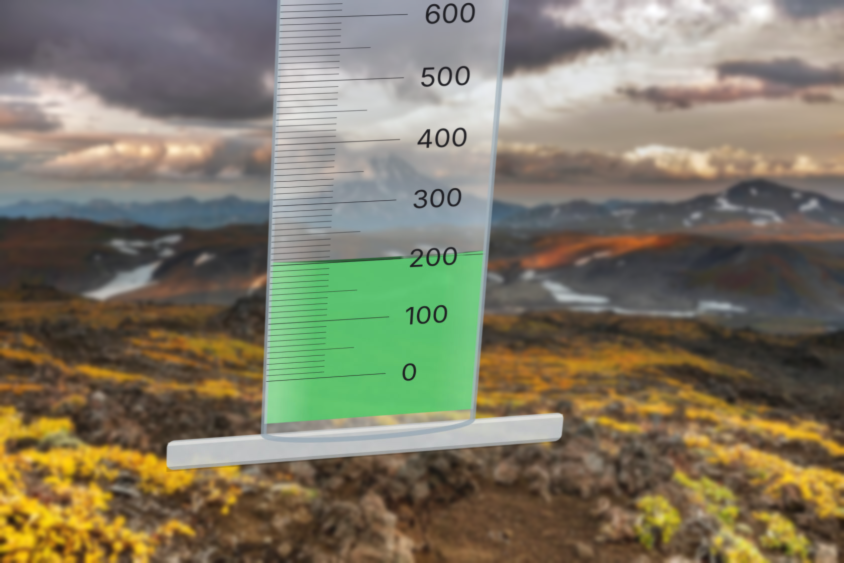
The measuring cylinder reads 200 mL
